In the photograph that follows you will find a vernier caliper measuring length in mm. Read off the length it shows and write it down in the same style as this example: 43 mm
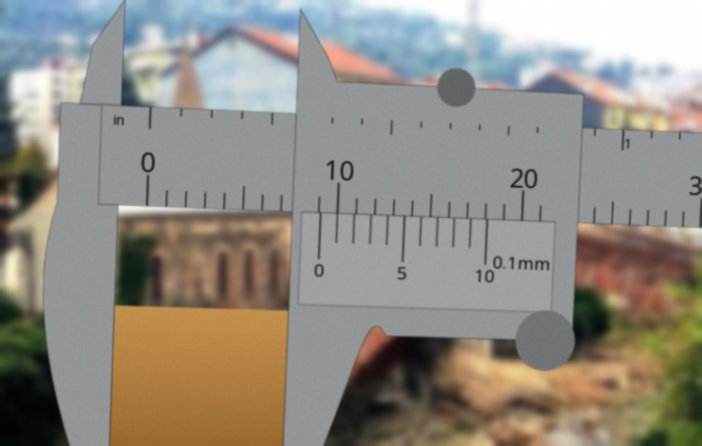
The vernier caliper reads 9.1 mm
